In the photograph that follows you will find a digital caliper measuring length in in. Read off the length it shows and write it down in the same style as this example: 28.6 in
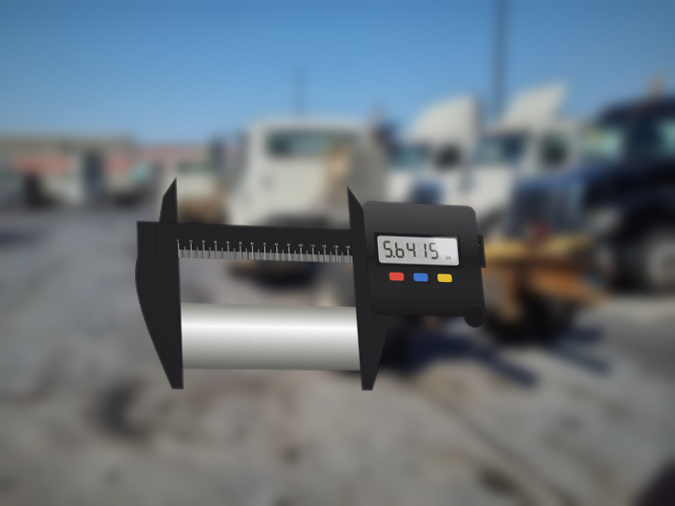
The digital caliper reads 5.6415 in
